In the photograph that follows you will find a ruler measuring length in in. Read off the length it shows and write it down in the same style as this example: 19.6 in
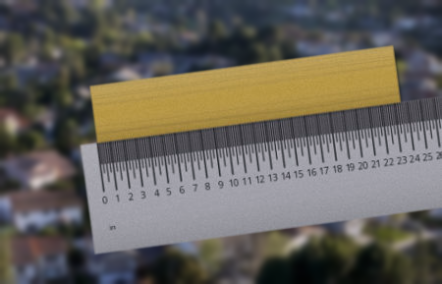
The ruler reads 23.5 in
